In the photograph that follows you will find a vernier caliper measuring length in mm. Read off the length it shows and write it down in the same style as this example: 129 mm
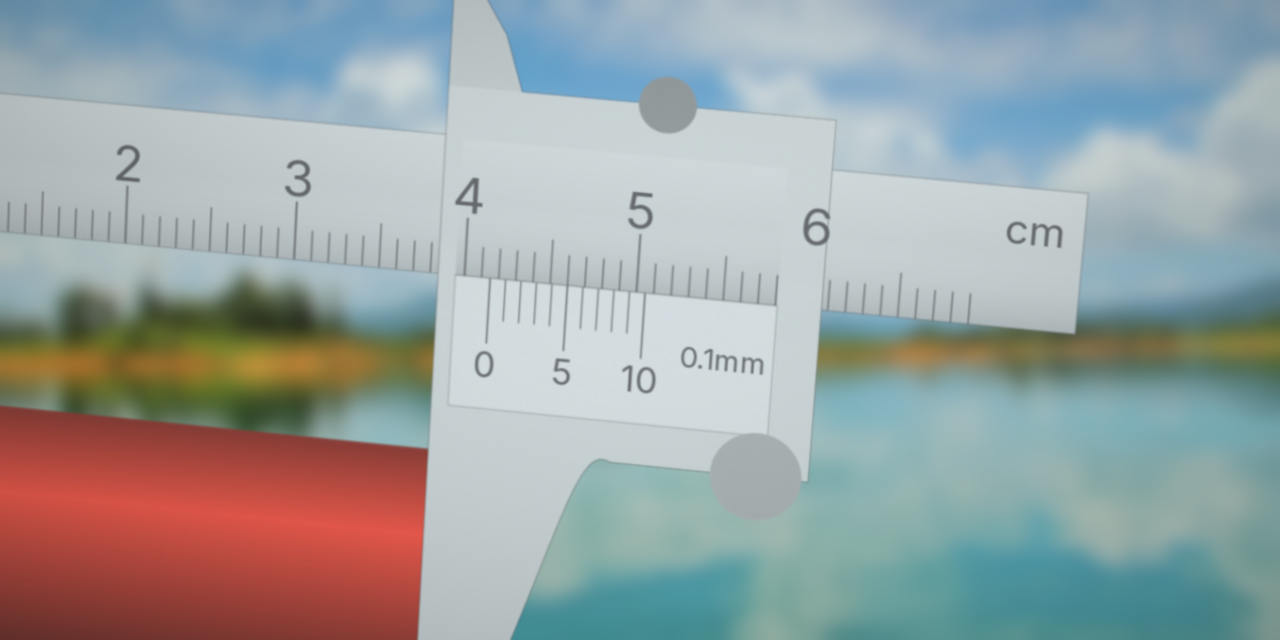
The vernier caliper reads 41.5 mm
